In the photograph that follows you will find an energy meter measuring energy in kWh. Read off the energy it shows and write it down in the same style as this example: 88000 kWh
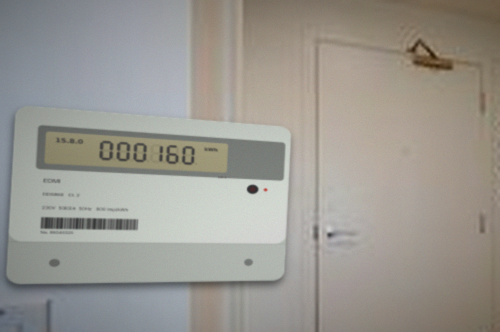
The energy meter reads 160 kWh
